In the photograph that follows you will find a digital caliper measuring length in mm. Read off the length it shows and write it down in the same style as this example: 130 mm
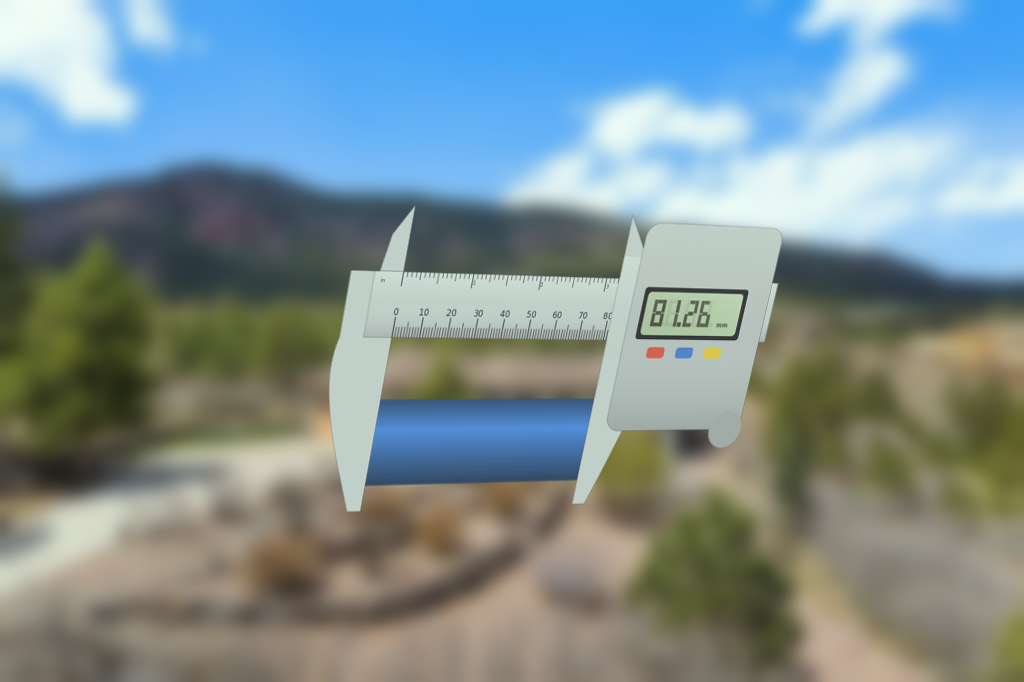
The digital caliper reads 81.26 mm
